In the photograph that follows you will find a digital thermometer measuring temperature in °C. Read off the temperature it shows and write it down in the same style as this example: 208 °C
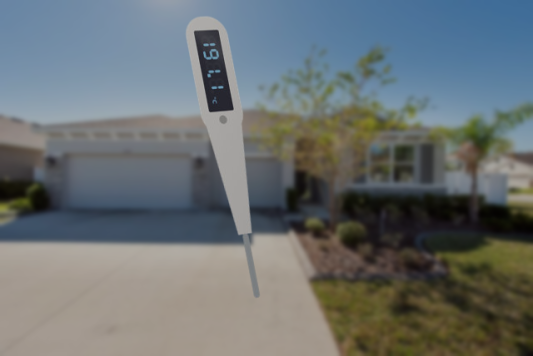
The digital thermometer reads 191.1 °C
